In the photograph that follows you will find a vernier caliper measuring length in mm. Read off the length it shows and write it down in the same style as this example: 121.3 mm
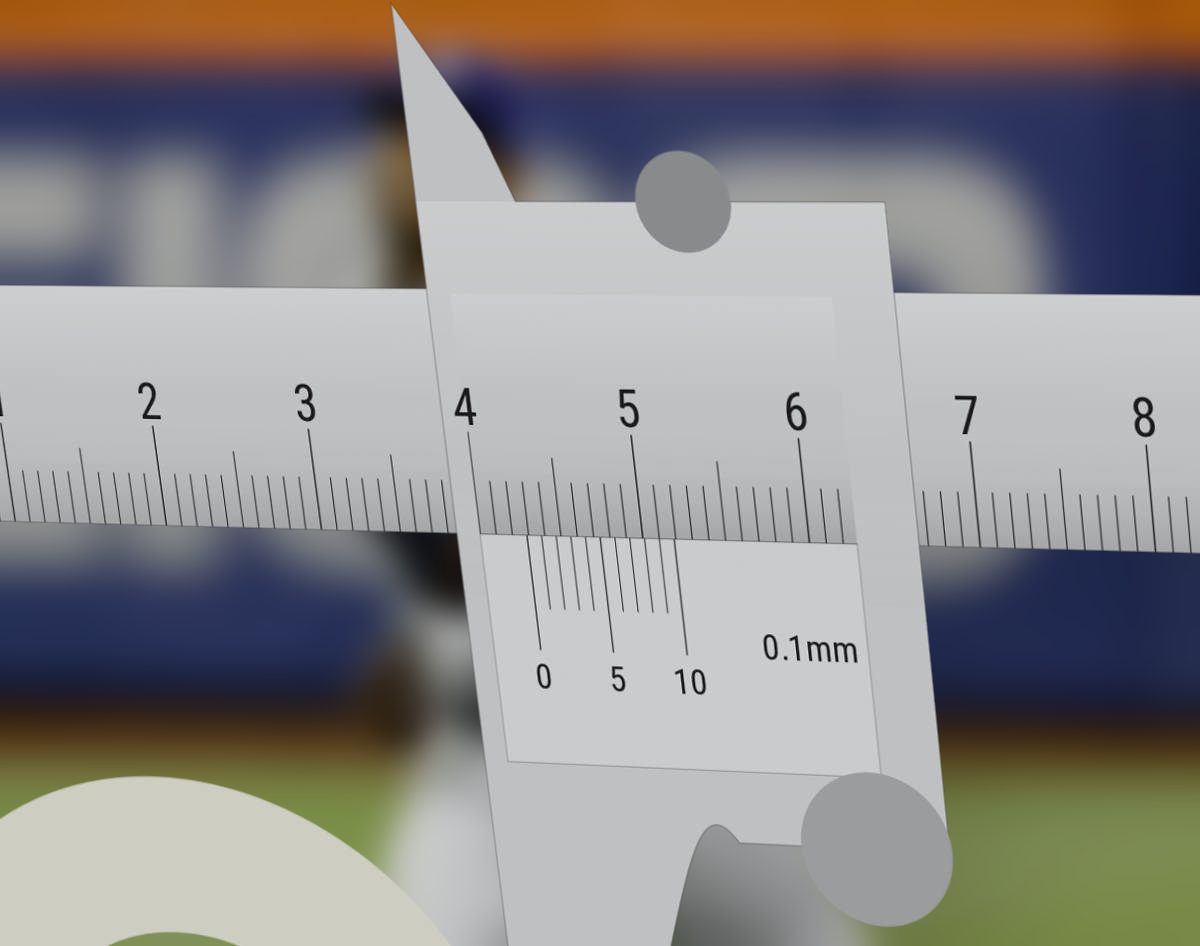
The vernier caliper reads 42.9 mm
